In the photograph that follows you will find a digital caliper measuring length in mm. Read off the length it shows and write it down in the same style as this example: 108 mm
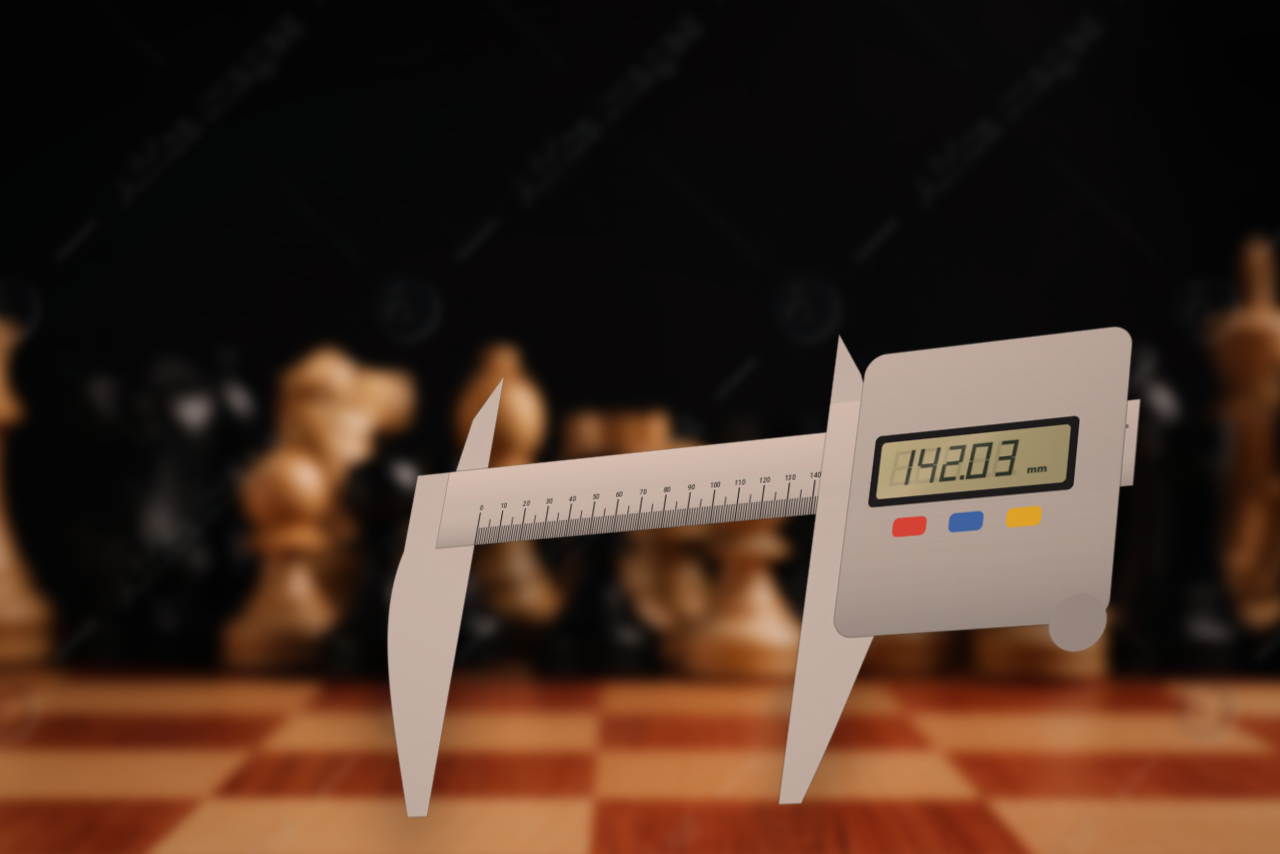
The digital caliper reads 142.03 mm
